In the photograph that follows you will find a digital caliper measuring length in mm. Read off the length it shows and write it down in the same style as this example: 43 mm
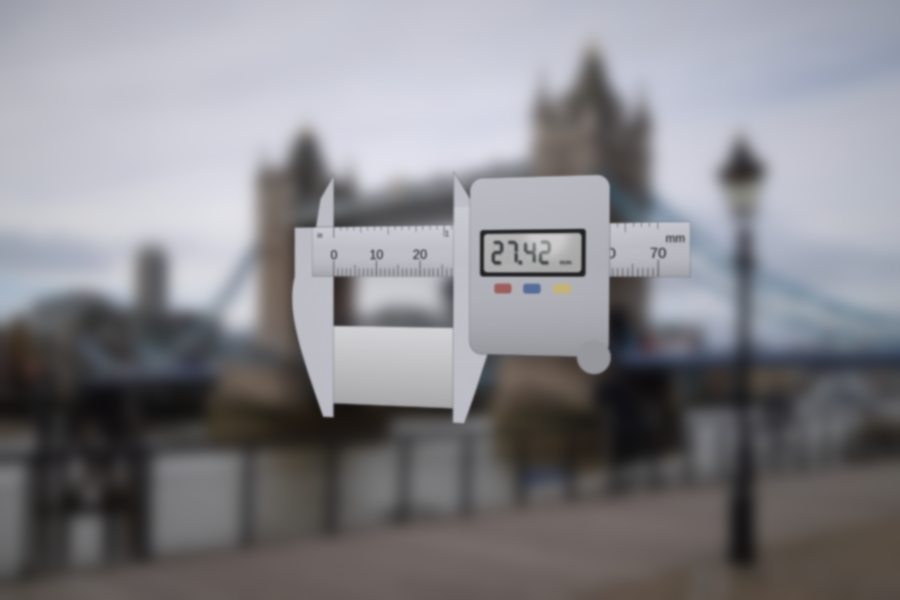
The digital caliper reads 27.42 mm
